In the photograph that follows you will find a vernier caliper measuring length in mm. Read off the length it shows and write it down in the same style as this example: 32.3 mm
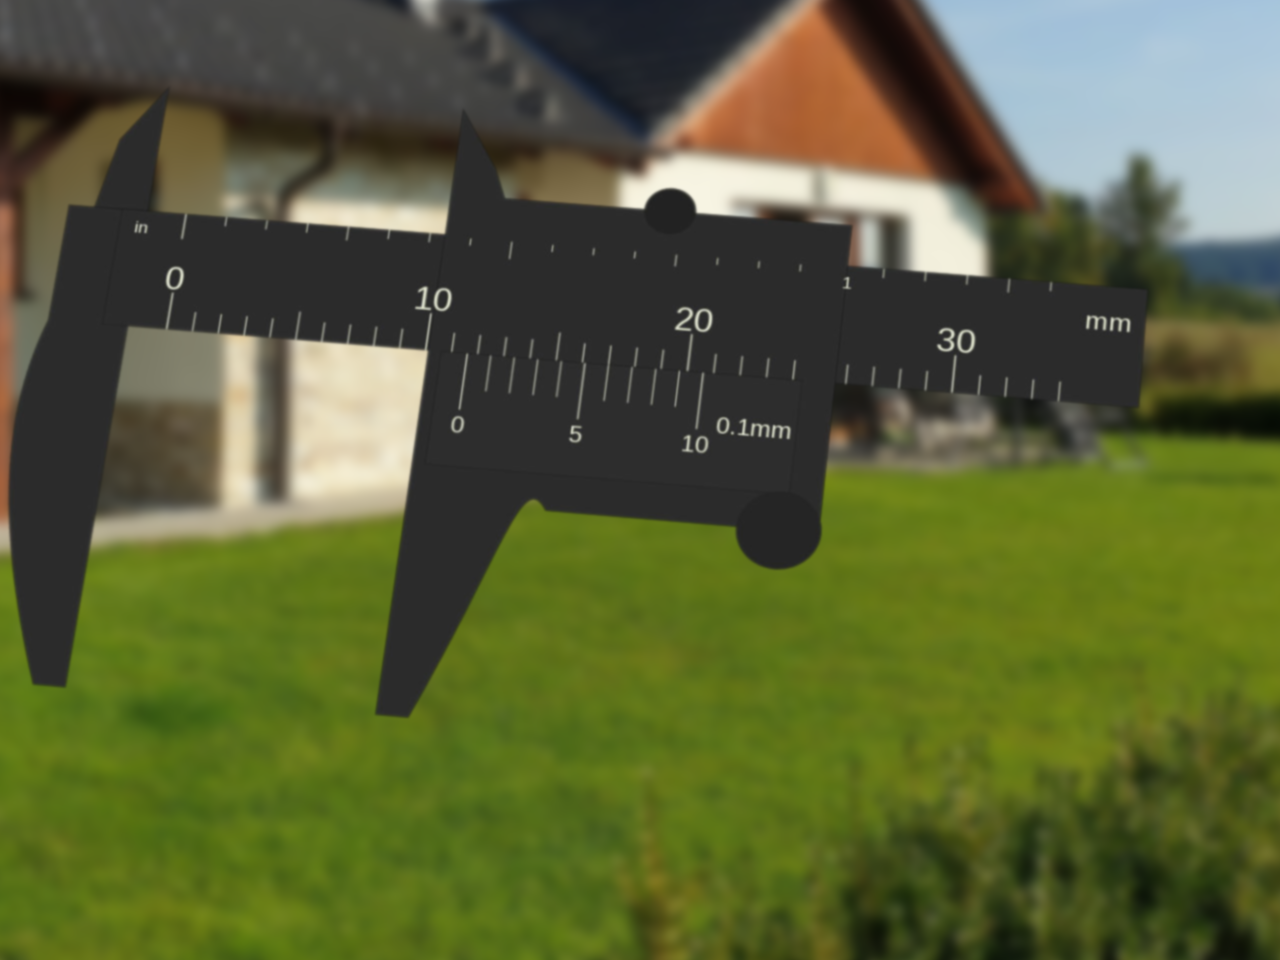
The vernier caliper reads 11.6 mm
